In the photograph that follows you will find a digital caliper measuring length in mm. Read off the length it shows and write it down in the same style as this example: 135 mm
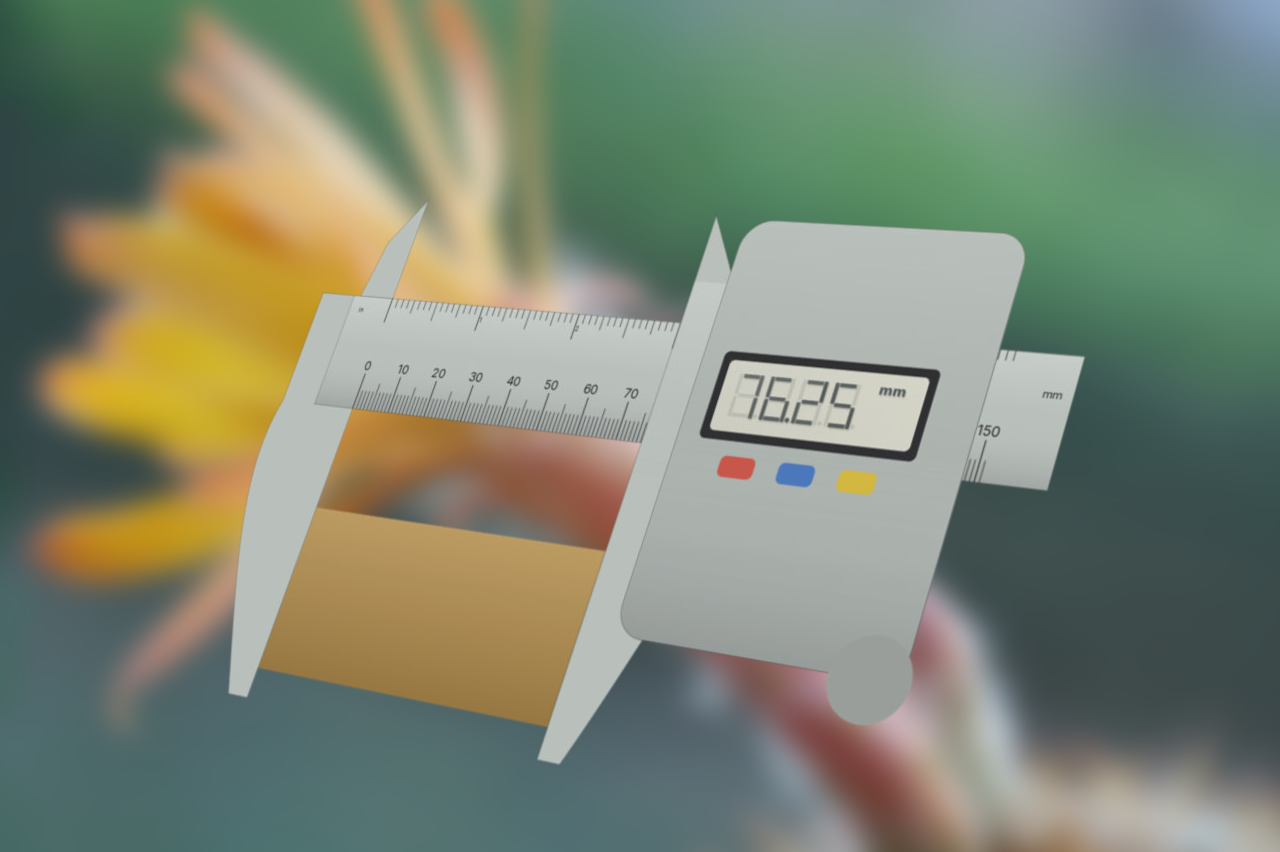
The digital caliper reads 76.25 mm
